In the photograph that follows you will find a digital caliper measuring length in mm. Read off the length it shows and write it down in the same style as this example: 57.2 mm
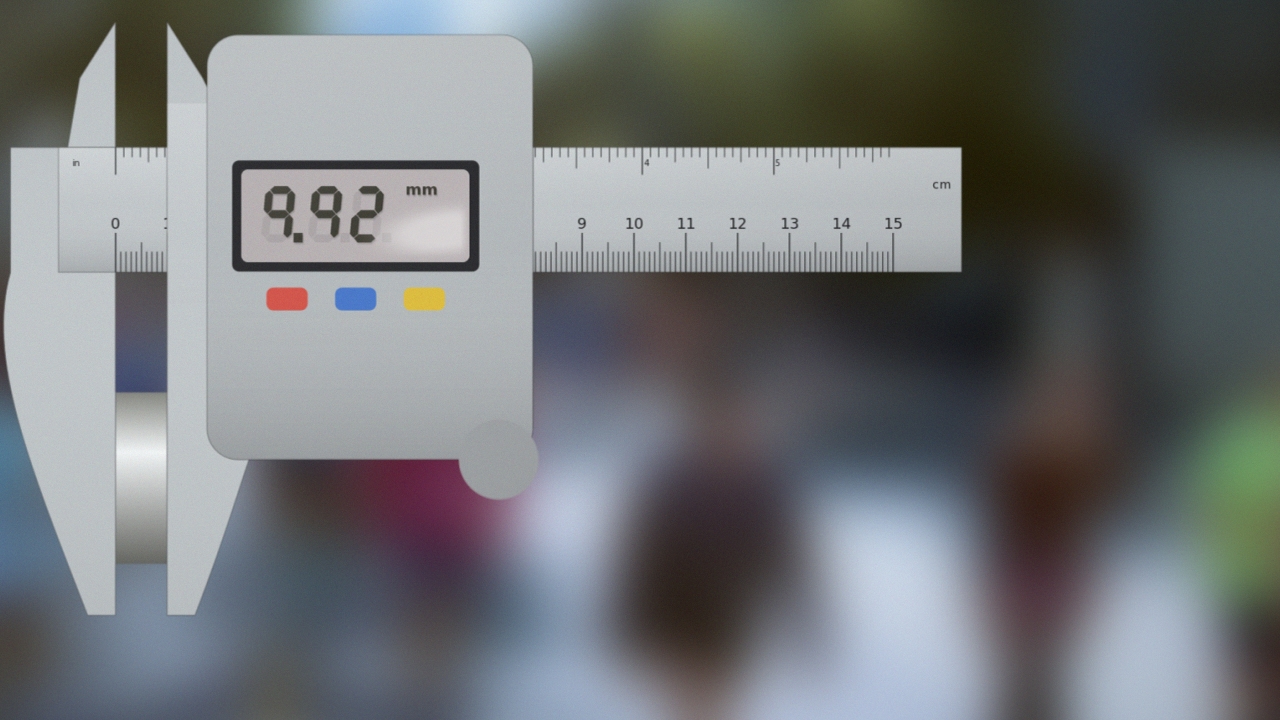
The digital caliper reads 9.92 mm
